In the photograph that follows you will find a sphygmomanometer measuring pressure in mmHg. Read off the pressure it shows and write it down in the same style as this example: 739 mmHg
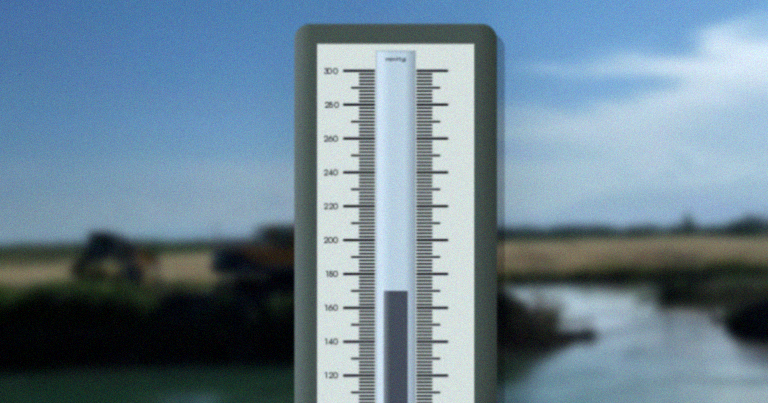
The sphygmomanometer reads 170 mmHg
